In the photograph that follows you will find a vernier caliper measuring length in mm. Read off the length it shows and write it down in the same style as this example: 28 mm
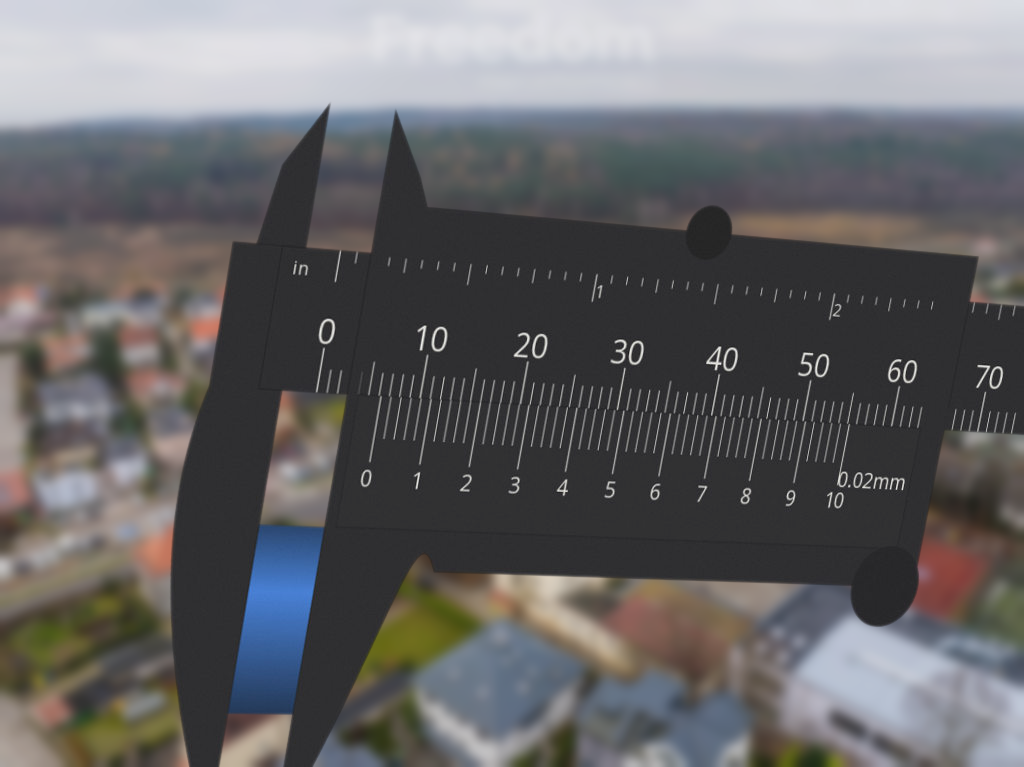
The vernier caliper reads 6.2 mm
